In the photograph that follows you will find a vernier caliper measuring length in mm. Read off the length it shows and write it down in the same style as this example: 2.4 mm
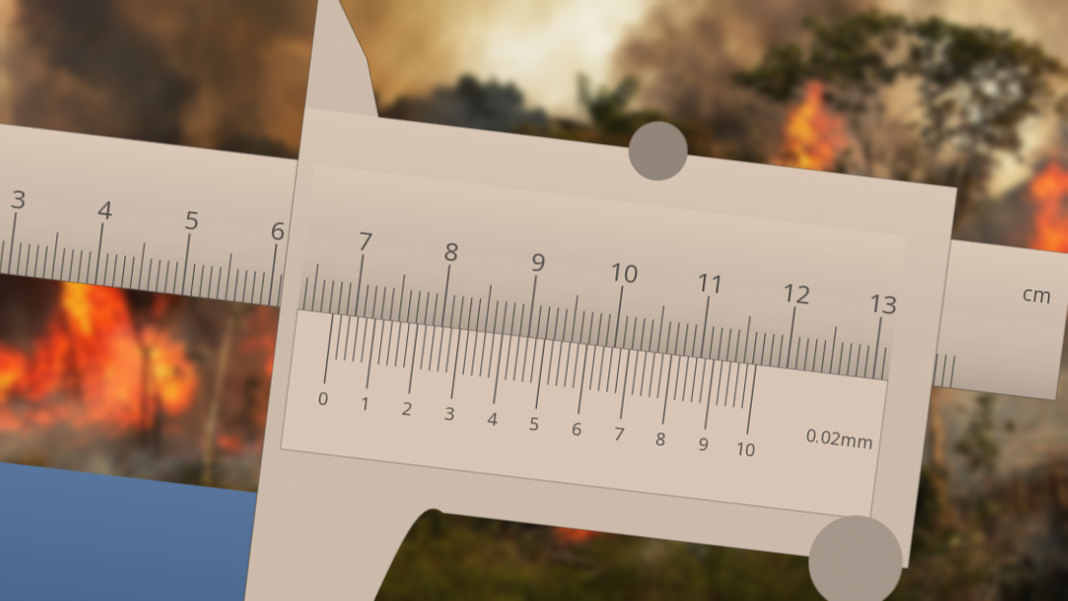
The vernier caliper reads 67.4 mm
